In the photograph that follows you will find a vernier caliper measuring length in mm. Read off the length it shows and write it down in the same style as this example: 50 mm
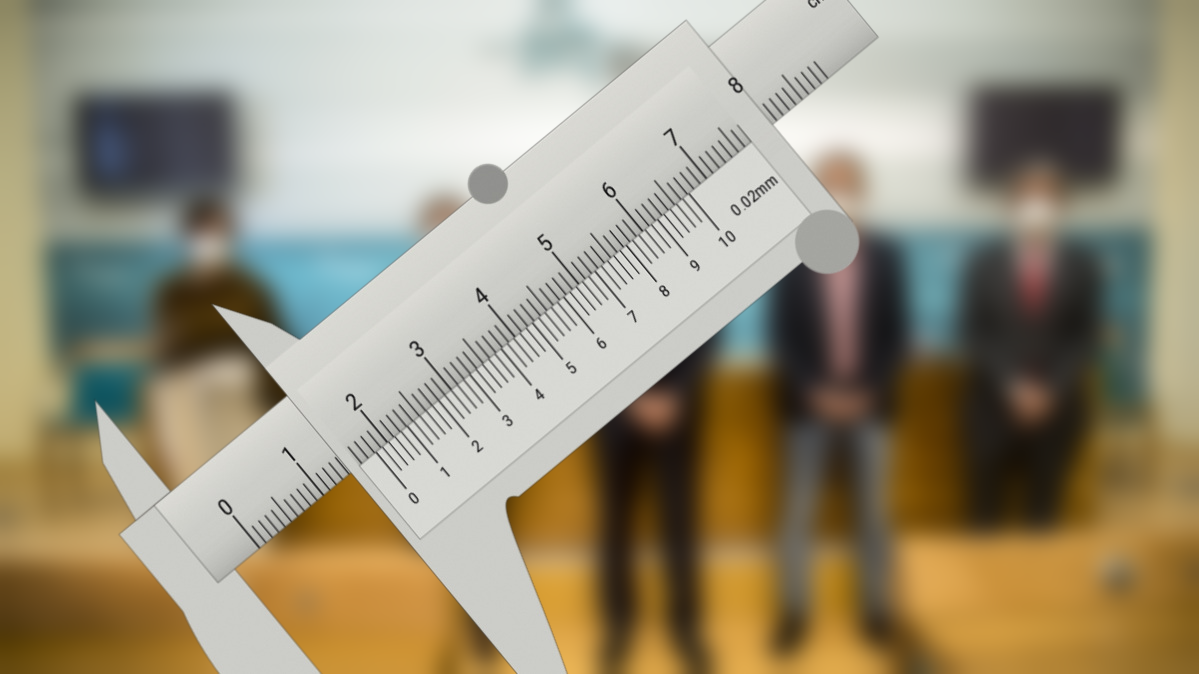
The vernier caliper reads 18.2 mm
